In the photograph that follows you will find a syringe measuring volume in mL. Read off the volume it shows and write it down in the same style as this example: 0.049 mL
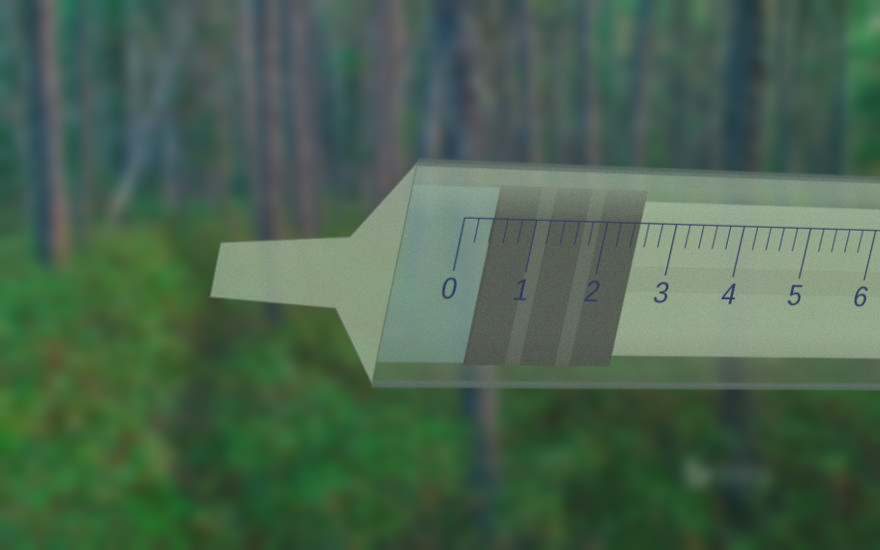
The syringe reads 0.4 mL
